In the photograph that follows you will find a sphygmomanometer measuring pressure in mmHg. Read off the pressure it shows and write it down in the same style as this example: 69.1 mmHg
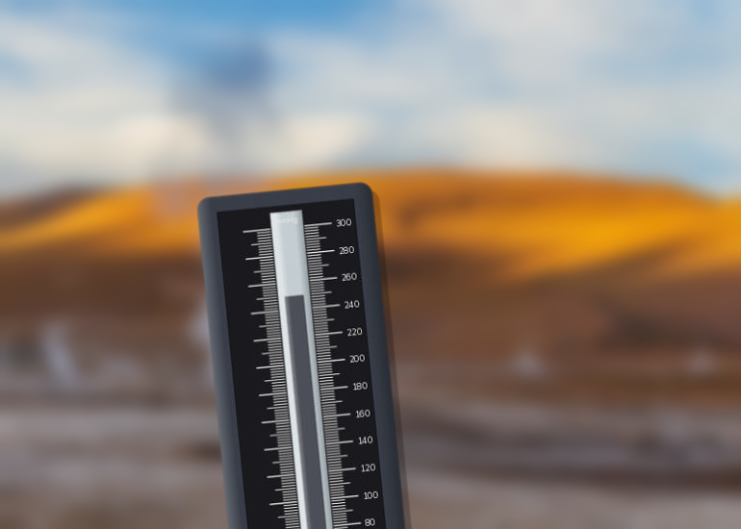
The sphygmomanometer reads 250 mmHg
